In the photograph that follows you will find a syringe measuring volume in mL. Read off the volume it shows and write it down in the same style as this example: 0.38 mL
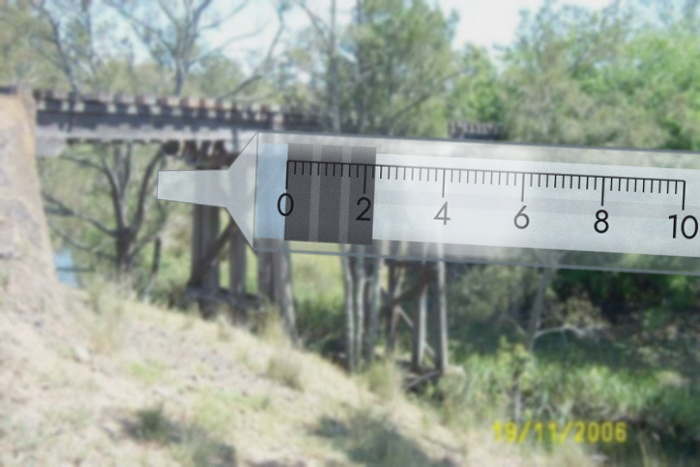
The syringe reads 0 mL
